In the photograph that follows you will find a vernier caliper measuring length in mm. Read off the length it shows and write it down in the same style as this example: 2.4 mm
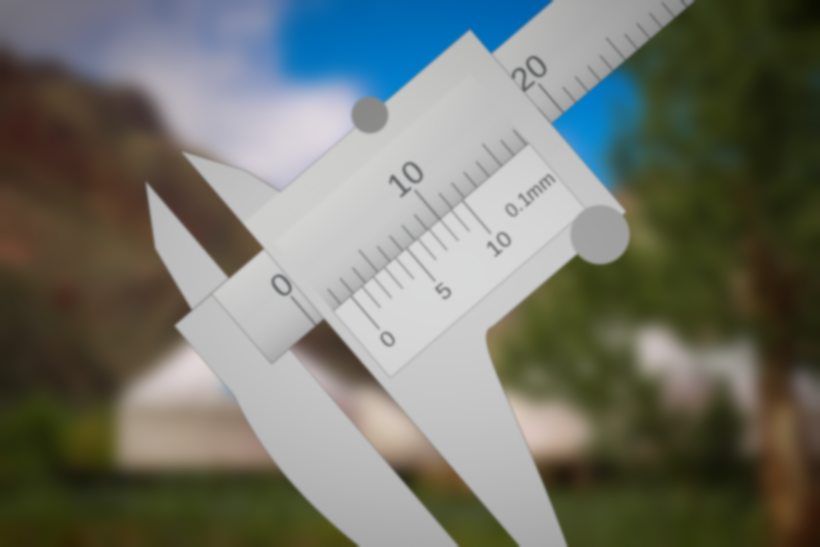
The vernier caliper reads 2.8 mm
